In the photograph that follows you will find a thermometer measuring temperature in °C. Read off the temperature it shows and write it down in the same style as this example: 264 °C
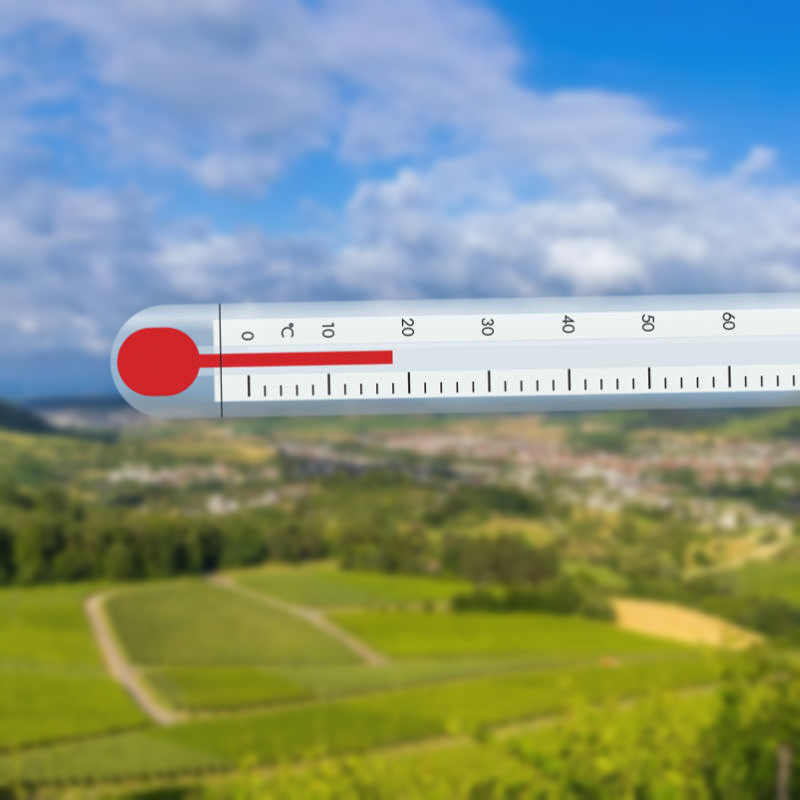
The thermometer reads 18 °C
